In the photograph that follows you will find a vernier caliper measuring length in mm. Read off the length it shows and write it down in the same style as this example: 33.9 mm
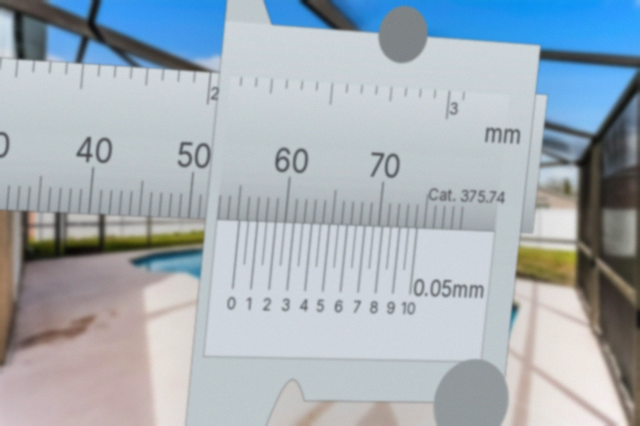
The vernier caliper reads 55.2 mm
